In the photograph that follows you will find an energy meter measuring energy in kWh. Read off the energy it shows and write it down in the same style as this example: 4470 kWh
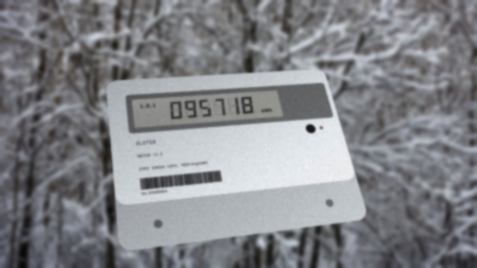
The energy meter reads 95718 kWh
